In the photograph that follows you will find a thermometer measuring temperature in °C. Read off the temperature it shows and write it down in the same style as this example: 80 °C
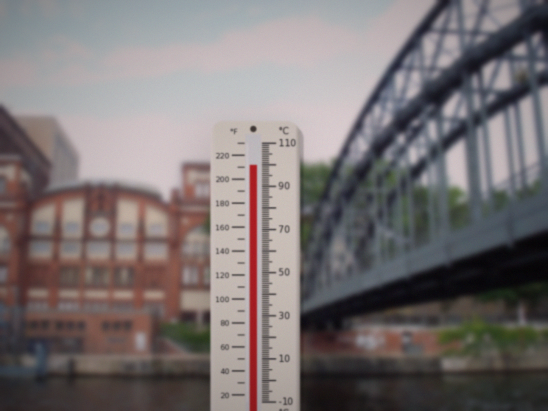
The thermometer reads 100 °C
